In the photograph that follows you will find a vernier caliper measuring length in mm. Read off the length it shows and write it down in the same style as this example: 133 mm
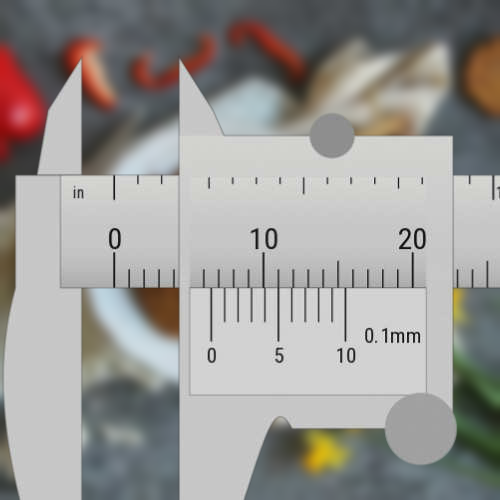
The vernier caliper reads 6.5 mm
